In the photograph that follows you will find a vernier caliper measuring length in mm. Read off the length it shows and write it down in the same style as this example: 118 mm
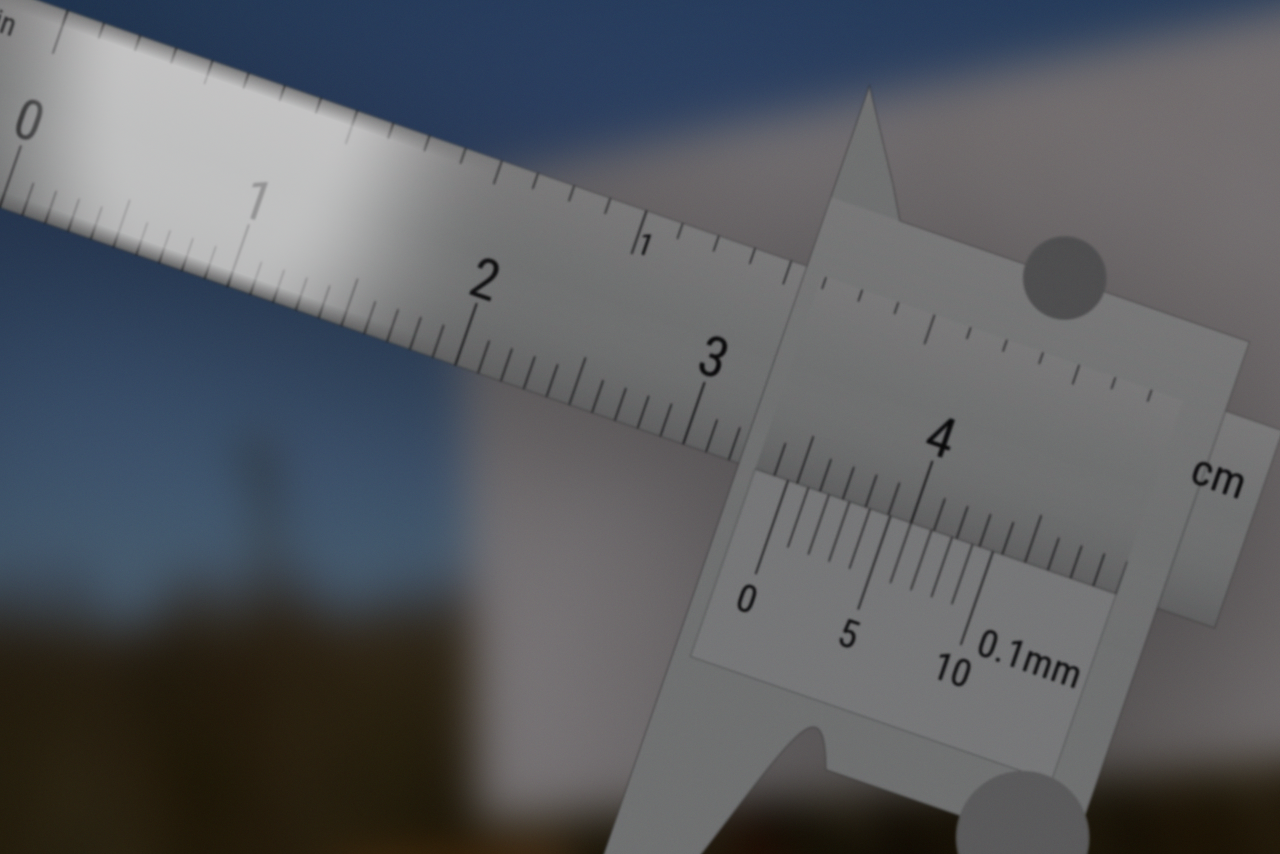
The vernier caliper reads 34.6 mm
